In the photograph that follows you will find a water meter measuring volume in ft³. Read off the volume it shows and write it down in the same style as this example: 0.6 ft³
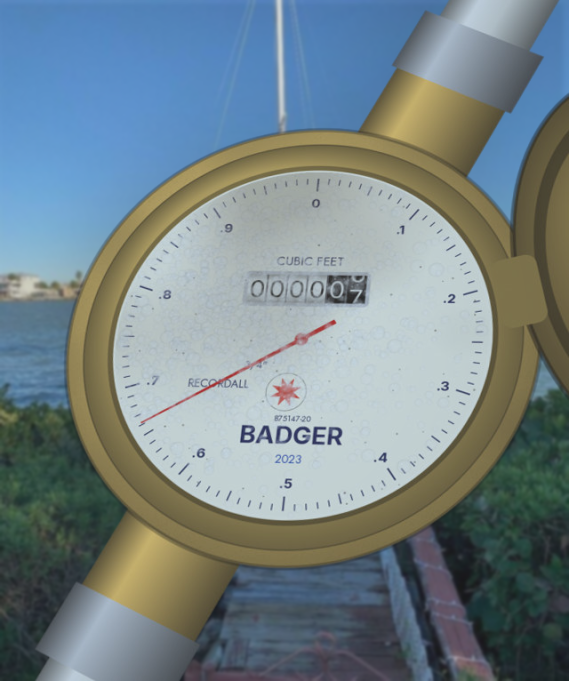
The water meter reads 6.66 ft³
